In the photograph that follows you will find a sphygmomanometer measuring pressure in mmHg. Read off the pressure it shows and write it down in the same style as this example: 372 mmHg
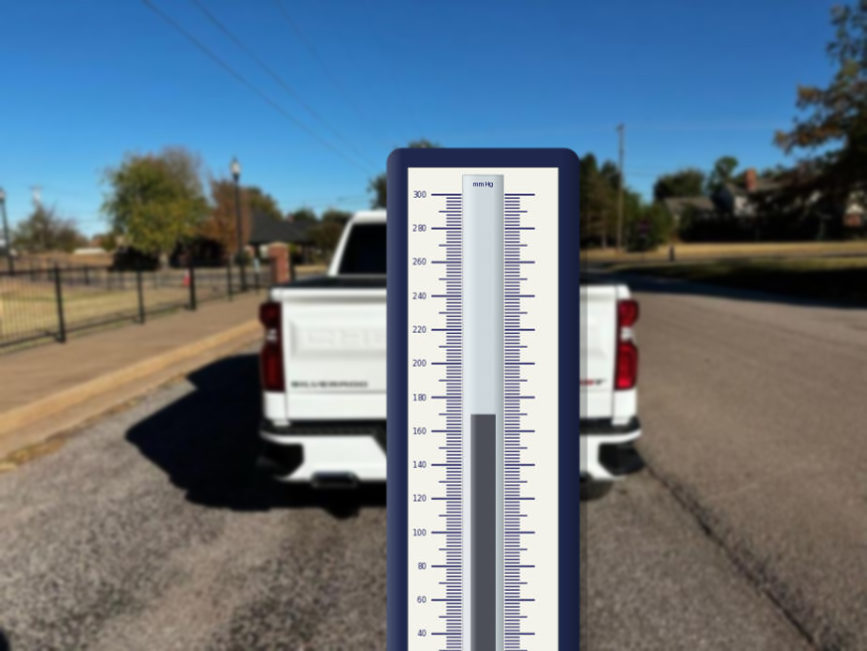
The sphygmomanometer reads 170 mmHg
